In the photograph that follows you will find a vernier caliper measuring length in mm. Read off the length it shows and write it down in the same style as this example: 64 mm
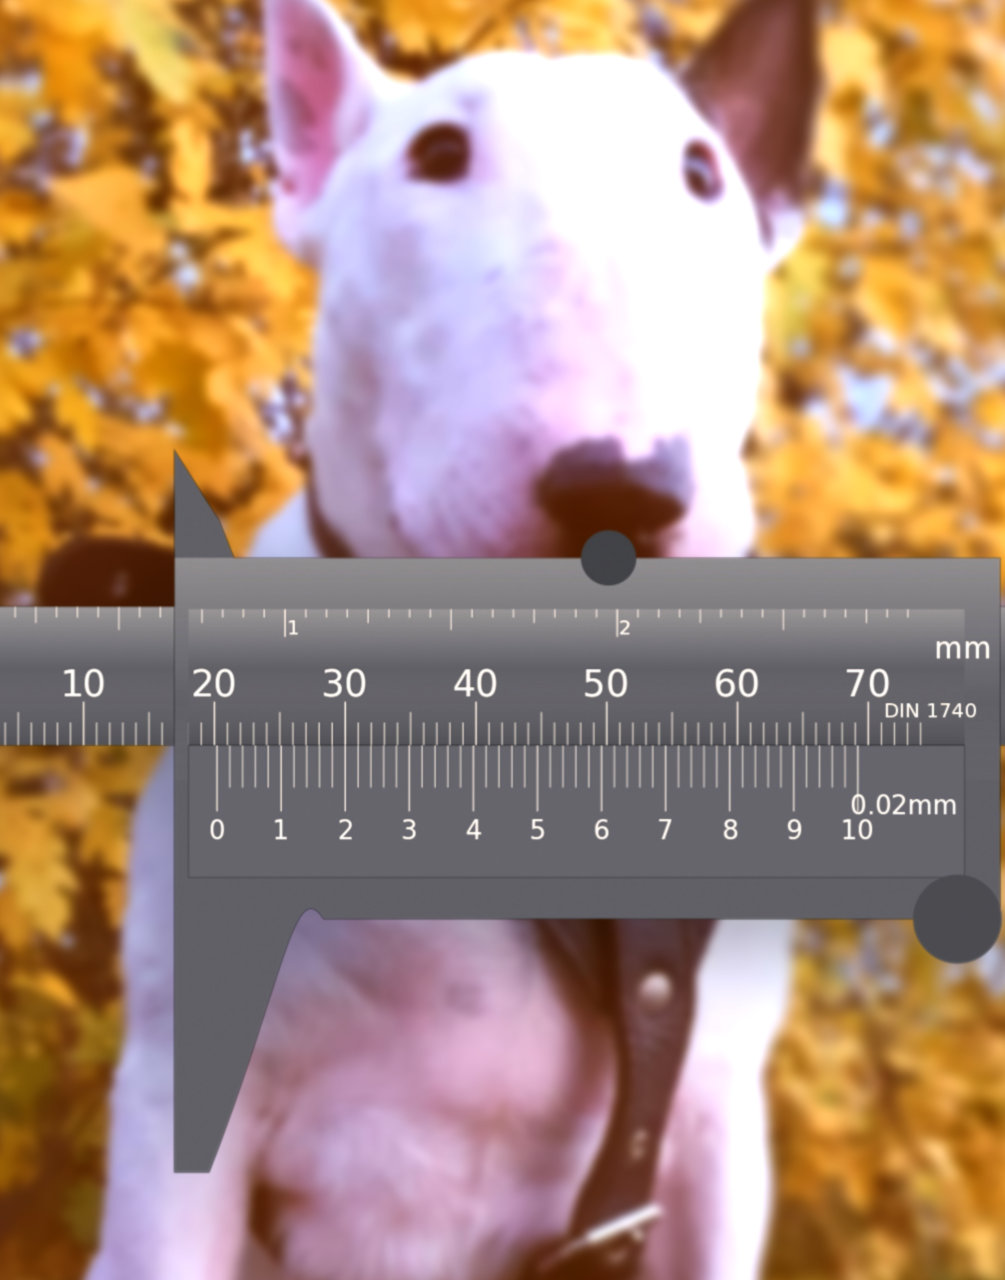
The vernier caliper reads 20.2 mm
